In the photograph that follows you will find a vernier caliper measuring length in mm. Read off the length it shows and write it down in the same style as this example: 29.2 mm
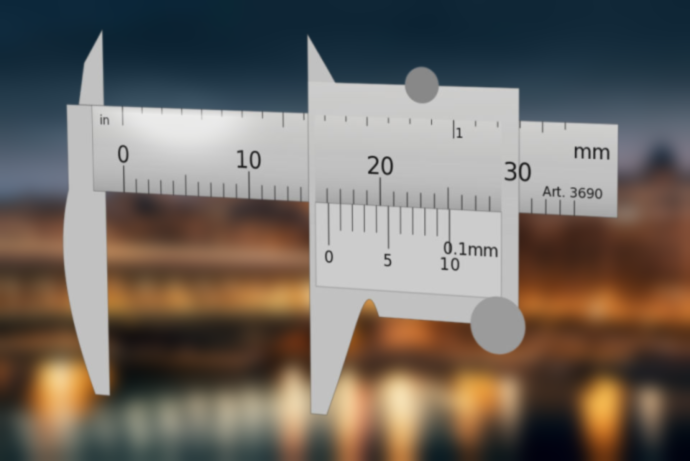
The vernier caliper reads 16.1 mm
